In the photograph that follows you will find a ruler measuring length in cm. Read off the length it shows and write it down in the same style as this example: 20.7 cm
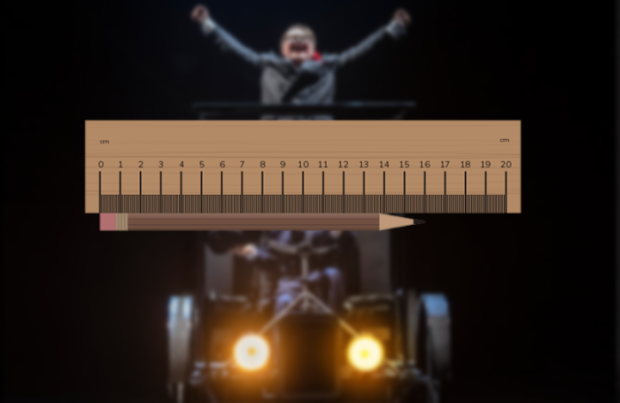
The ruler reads 16 cm
